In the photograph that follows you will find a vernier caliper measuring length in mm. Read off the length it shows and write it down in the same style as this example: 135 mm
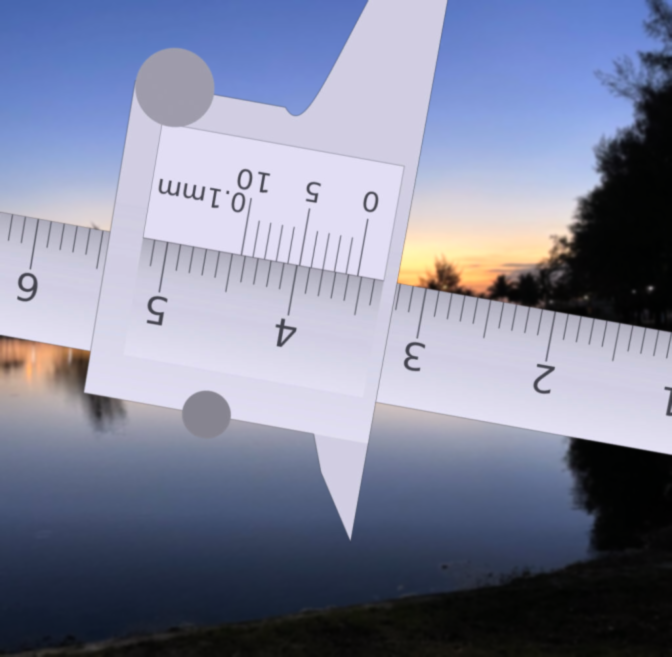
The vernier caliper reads 35.3 mm
